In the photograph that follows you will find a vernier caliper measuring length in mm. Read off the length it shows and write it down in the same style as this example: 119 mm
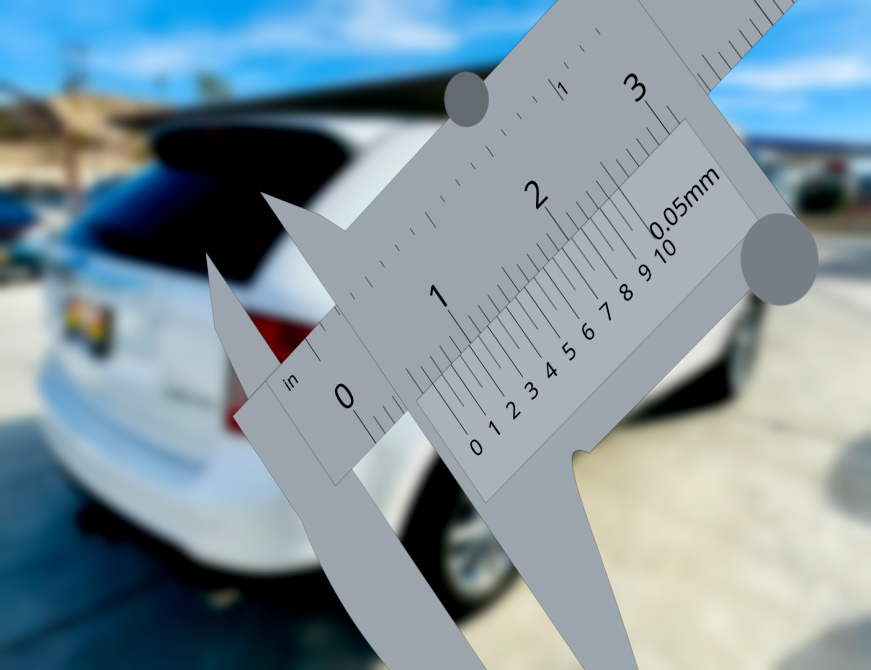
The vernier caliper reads 6.0 mm
